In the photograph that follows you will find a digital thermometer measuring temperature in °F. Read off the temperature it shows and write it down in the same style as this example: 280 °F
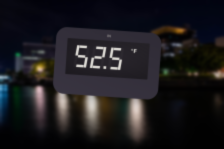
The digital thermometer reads 52.5 °F
